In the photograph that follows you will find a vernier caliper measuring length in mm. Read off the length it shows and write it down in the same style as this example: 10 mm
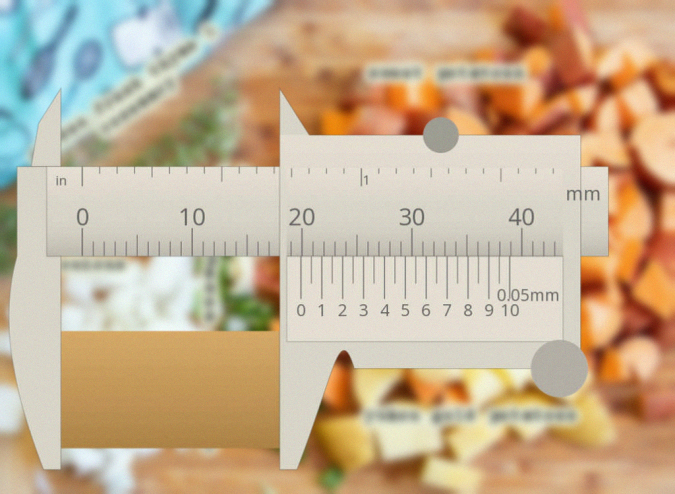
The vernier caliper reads 19.9 mm
